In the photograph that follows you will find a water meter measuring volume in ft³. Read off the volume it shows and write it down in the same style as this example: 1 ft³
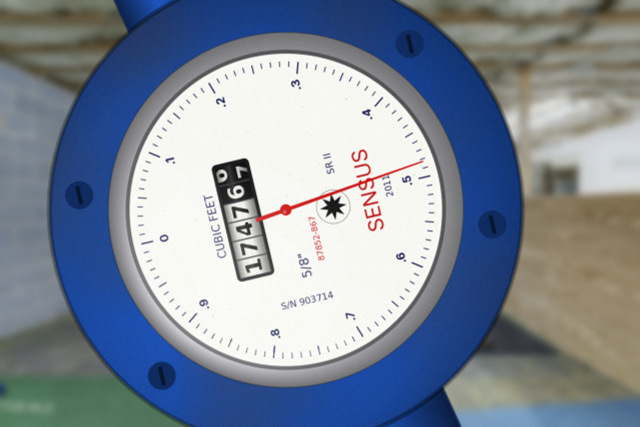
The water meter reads 174766.48 ft³
